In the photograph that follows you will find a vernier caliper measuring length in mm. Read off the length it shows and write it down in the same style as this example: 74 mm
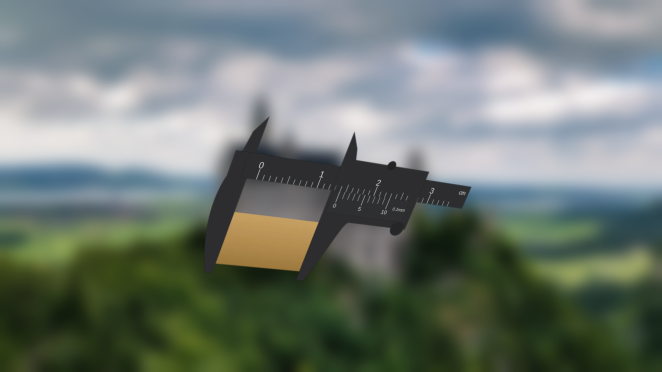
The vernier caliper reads 14.0 mm
